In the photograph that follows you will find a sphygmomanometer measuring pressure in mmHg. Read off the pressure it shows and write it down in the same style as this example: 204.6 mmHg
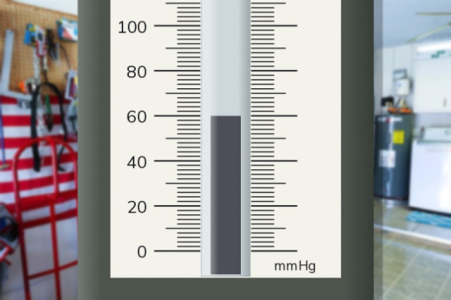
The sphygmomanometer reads 60 mmHg
